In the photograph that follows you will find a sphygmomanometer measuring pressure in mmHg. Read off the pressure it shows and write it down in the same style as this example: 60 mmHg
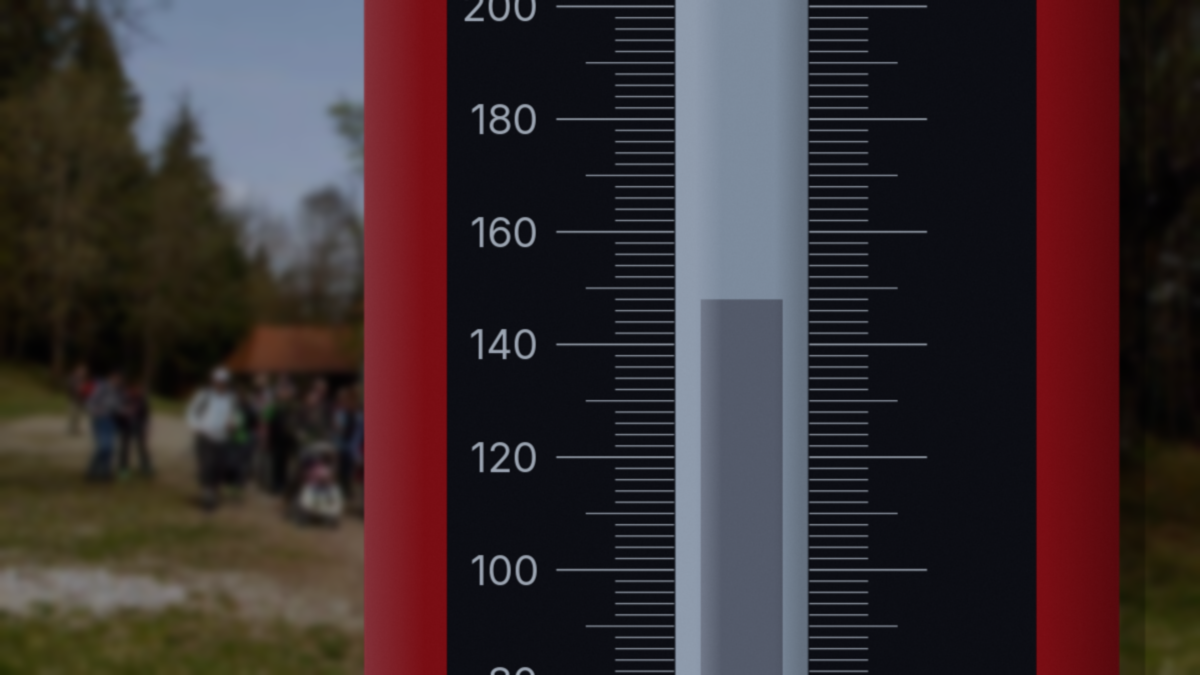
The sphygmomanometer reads 148 mmHg
